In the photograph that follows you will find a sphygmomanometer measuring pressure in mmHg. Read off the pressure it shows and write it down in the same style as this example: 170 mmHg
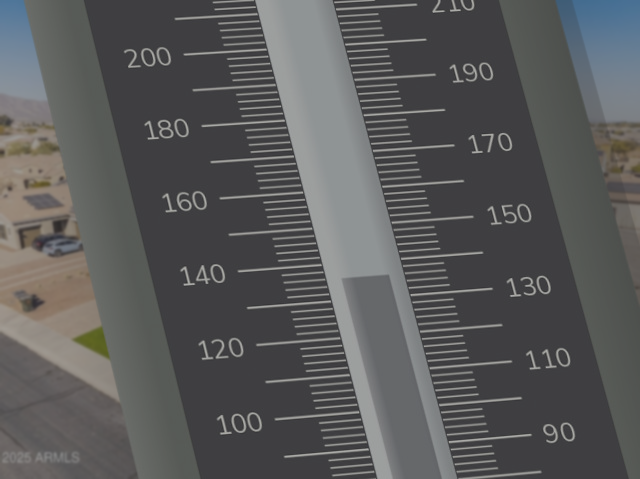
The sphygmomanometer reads 136 mmHg
